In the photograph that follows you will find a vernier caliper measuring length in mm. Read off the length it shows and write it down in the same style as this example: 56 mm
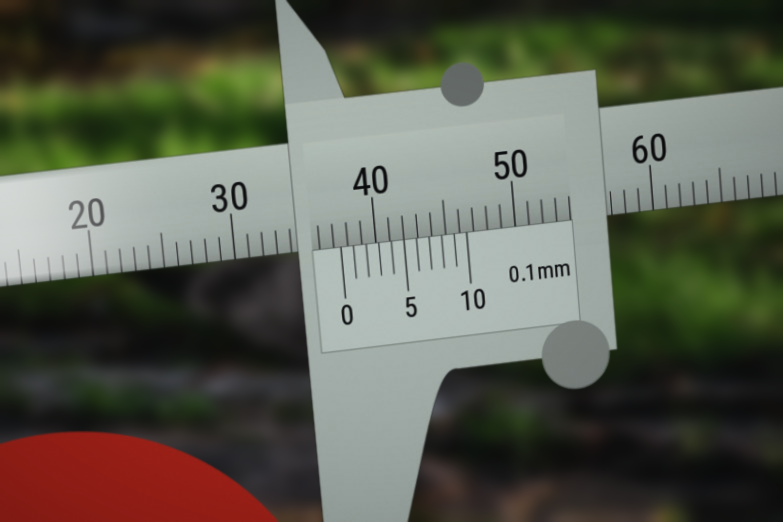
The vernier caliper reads 37.5 mm
